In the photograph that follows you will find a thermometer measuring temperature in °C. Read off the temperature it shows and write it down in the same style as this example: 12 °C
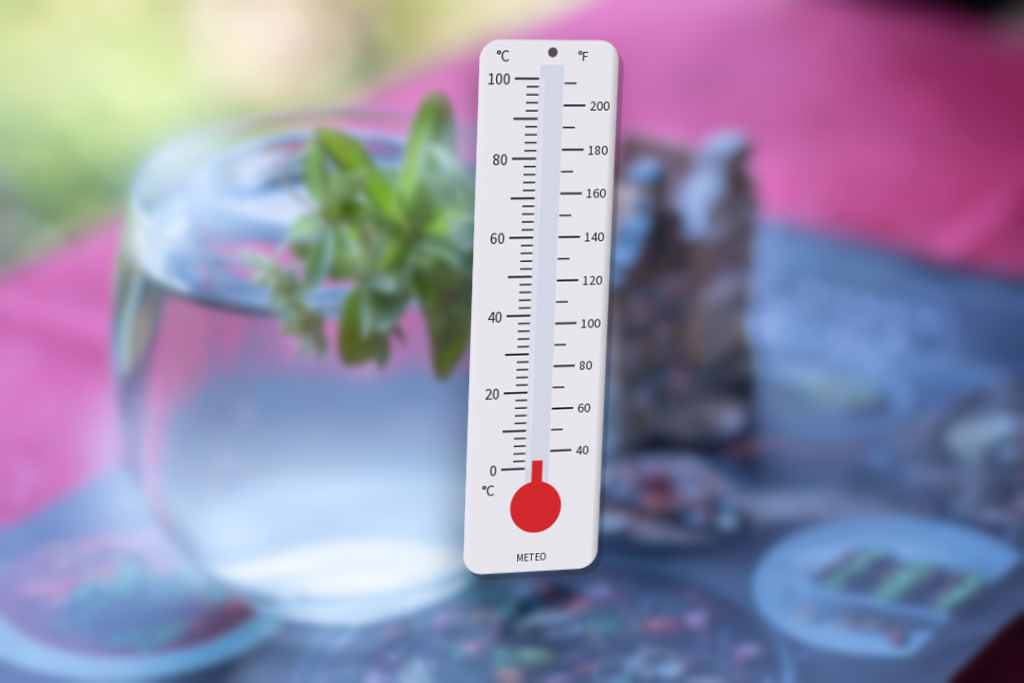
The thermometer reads 2 °C
